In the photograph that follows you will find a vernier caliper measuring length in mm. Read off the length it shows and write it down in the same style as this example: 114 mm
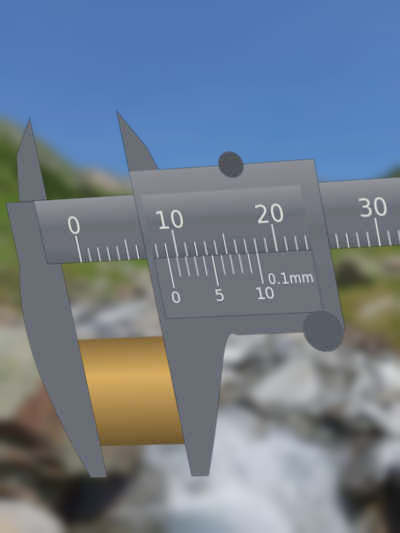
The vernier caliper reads 9.0 mm
